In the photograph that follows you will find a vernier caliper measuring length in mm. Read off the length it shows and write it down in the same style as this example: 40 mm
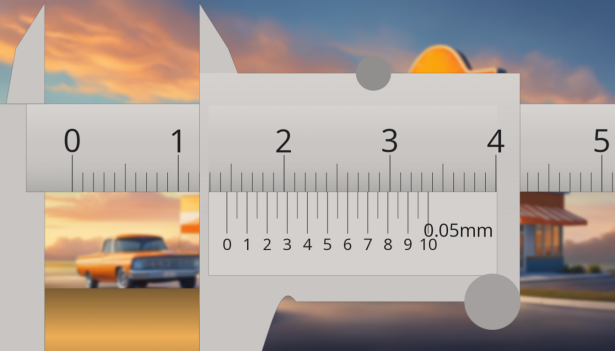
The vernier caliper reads 14.6 mm
